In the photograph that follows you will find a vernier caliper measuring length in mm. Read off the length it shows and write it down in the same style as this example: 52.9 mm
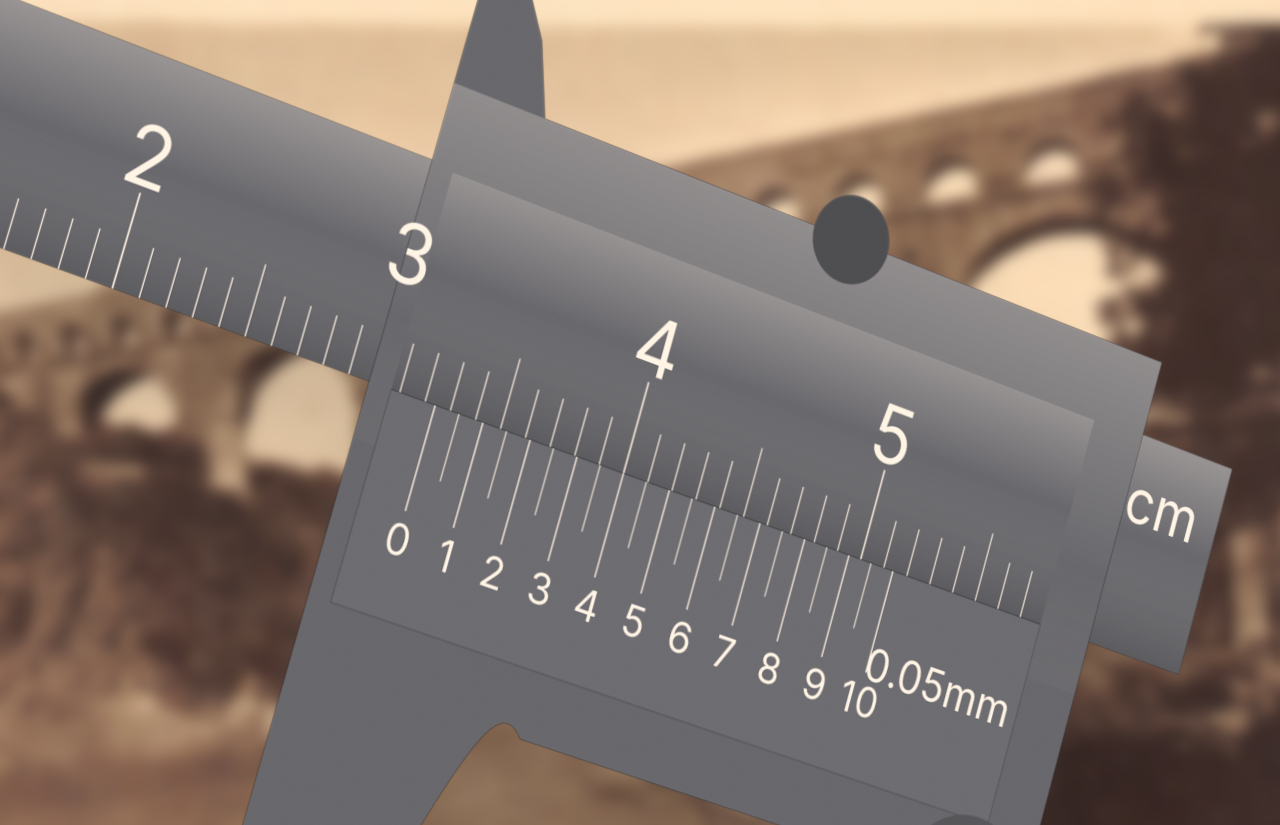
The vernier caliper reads 32.4 mm
